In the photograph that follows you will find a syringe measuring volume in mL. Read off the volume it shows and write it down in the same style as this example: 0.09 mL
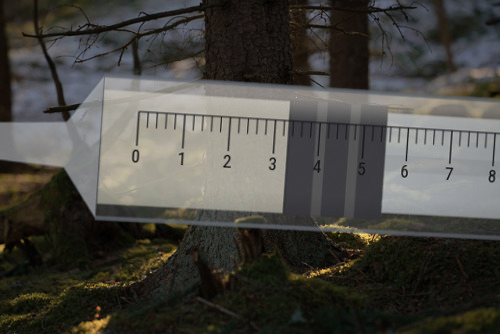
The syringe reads 3.3 mL
